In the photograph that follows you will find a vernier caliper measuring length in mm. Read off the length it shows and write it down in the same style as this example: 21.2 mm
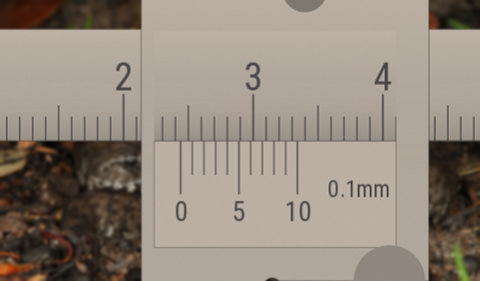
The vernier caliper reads 24.4 mm
